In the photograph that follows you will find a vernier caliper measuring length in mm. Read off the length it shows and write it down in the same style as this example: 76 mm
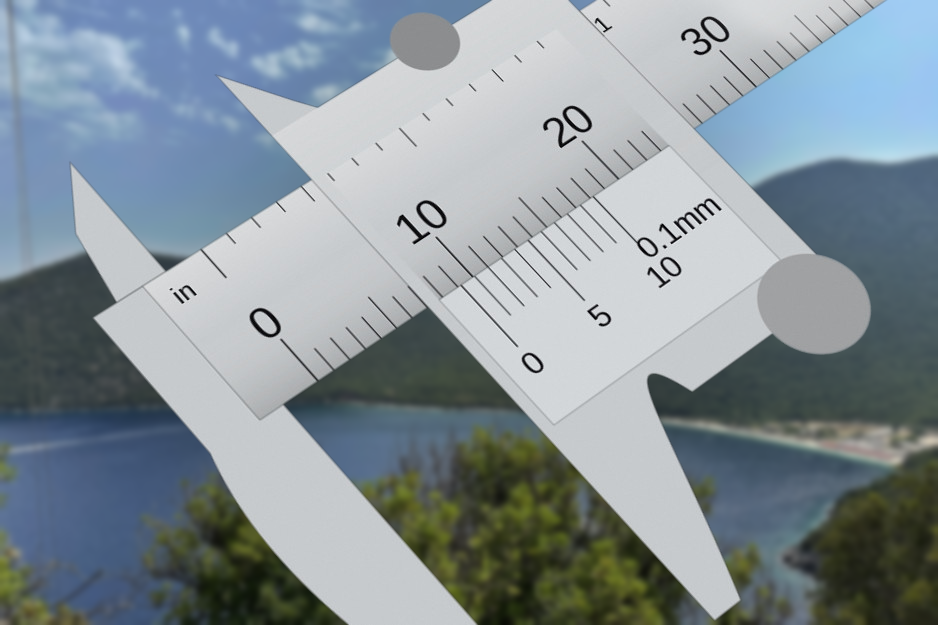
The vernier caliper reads 9.2 mm
